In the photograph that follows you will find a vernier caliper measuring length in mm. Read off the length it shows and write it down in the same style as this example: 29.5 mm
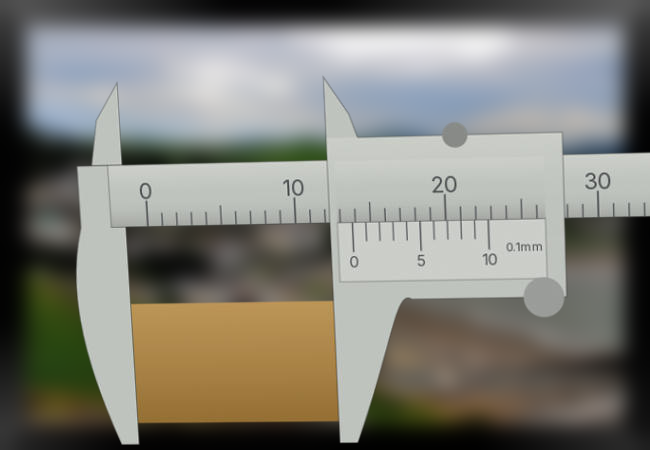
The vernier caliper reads 13.8 mm
